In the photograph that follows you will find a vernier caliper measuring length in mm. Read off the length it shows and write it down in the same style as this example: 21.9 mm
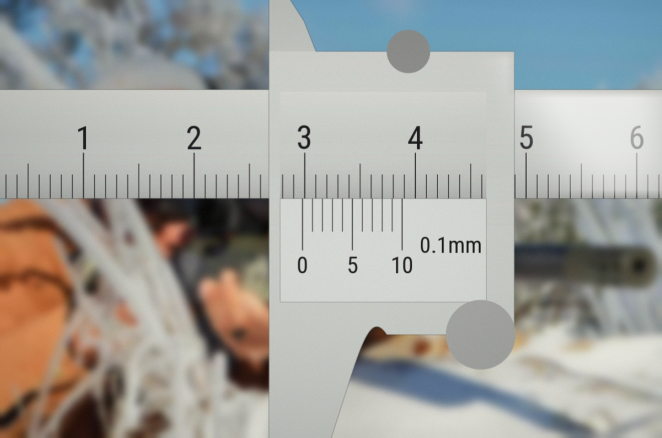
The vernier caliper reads 29.8 mm
